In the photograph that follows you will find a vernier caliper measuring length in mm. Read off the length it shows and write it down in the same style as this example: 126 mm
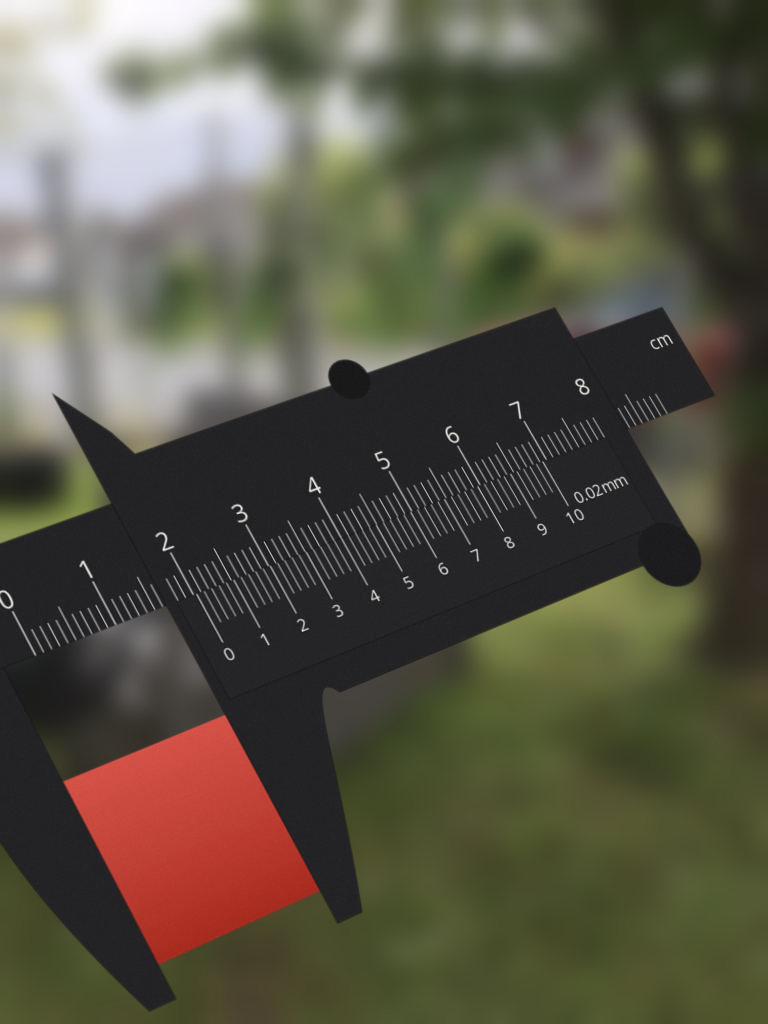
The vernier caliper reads 20.4 mm
